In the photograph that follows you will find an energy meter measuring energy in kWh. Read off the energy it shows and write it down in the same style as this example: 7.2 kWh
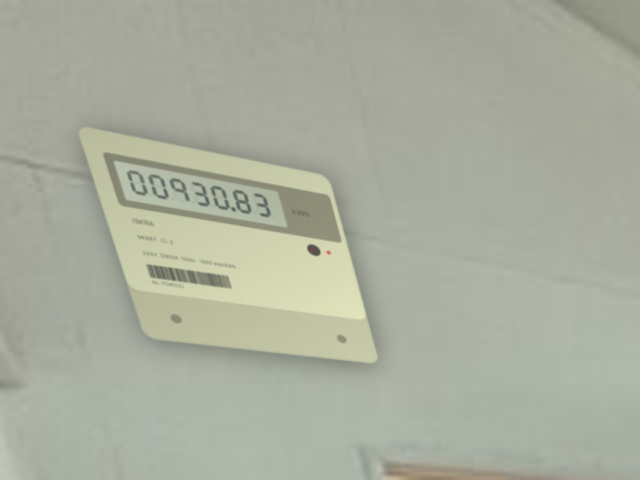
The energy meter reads 930.83 kWh
